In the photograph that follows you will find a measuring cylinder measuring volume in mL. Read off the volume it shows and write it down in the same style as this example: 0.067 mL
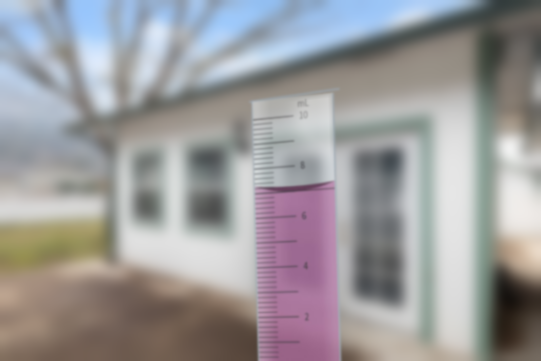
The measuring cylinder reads 7 mL
